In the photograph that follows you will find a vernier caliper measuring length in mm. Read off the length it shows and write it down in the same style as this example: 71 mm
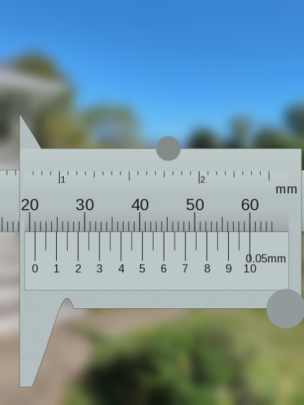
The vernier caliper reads 21.0 mm
